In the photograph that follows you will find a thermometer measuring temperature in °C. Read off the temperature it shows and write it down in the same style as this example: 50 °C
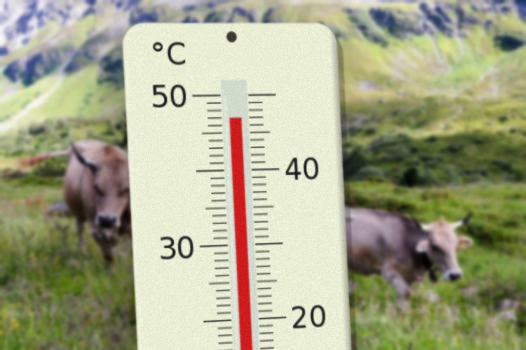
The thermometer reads 47 °C
